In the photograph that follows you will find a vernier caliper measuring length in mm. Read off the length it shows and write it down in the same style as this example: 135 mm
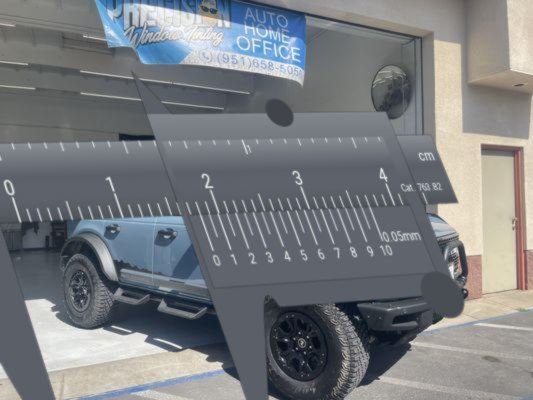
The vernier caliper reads 18.0 mm
